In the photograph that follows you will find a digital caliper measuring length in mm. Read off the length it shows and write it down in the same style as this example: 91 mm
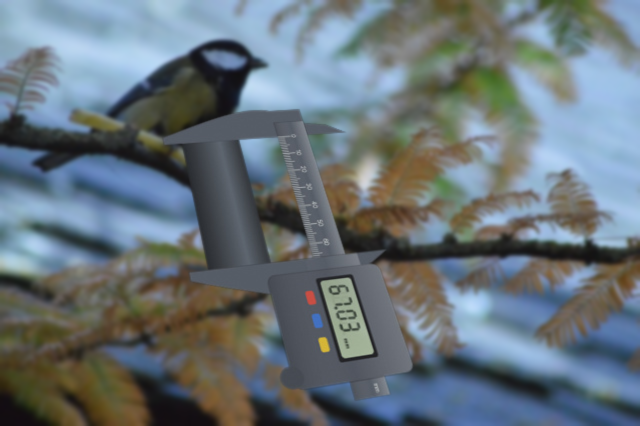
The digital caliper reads 67.03 mm
